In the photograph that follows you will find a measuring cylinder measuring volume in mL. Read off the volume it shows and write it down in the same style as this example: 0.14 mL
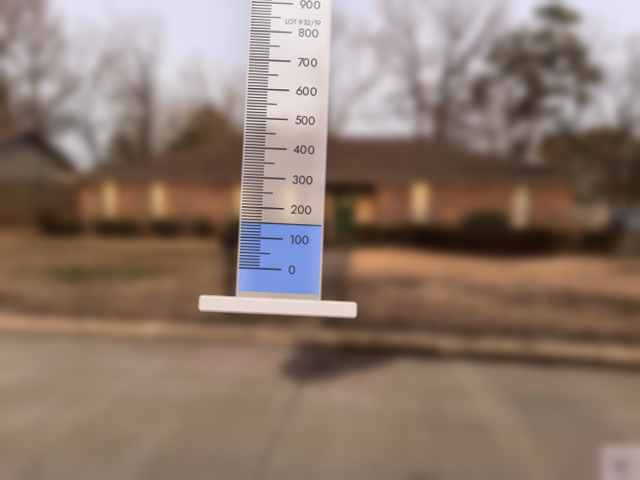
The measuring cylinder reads 150 mL
